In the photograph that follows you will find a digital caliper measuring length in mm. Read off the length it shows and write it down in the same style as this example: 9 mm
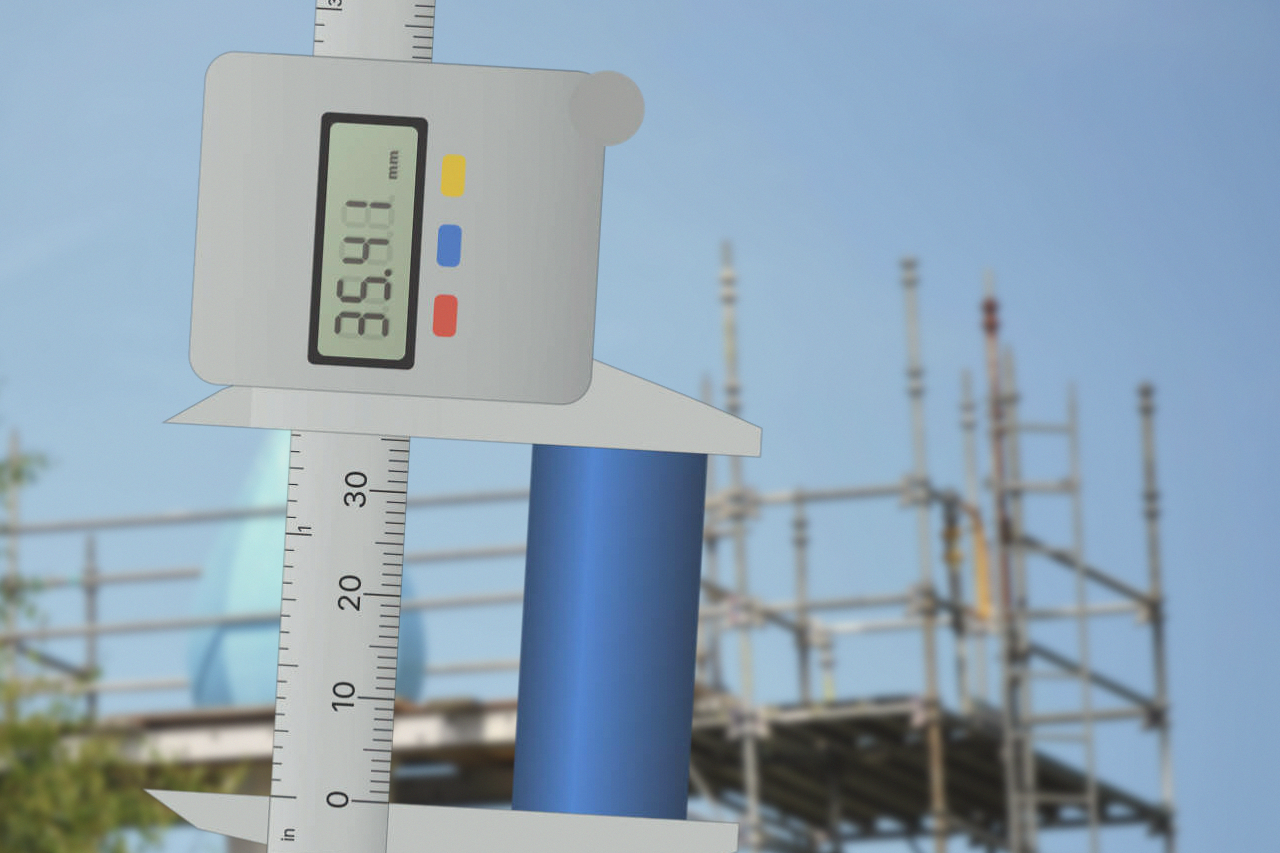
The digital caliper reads 35.41 mm
